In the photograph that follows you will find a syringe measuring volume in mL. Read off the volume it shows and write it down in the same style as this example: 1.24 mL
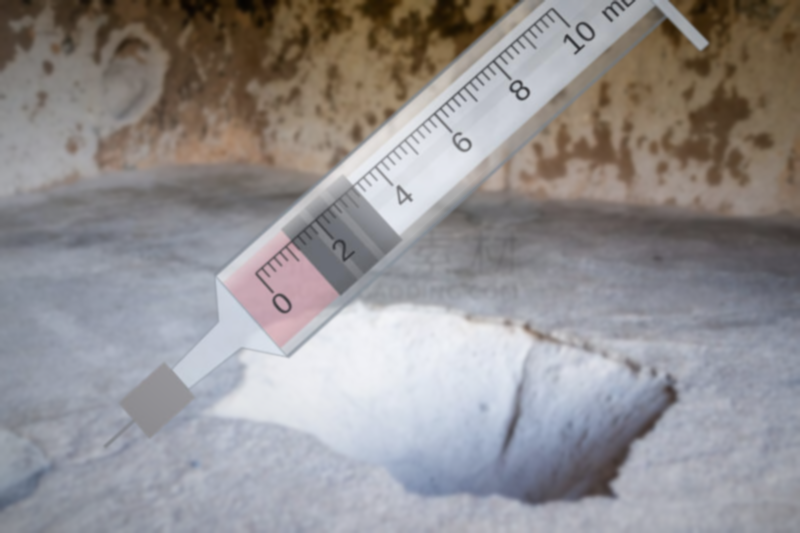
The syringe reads 1.2 mL
